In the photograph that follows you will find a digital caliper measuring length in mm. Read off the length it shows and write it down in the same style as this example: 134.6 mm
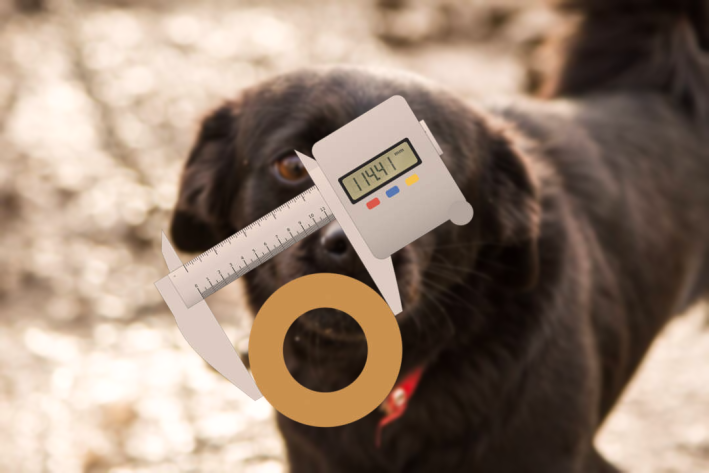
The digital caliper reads 114.41 mm
